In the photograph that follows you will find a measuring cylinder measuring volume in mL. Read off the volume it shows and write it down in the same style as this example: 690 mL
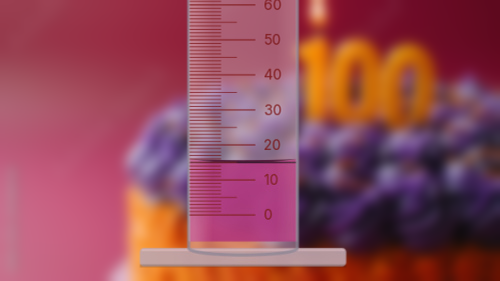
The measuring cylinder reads 15 mL
